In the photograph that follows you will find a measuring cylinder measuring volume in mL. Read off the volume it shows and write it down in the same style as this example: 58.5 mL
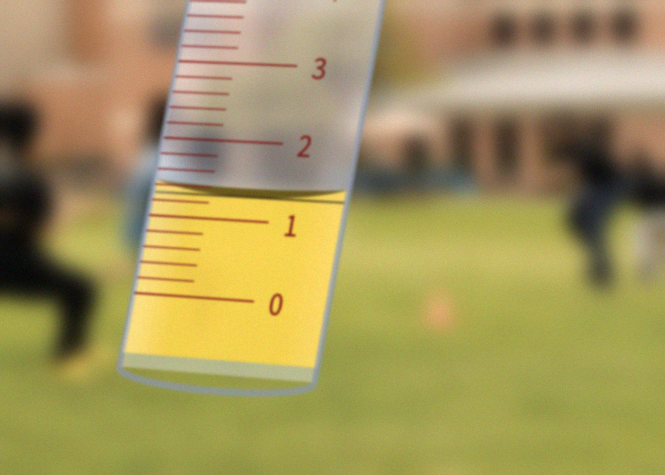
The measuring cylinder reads 1.3 mL
